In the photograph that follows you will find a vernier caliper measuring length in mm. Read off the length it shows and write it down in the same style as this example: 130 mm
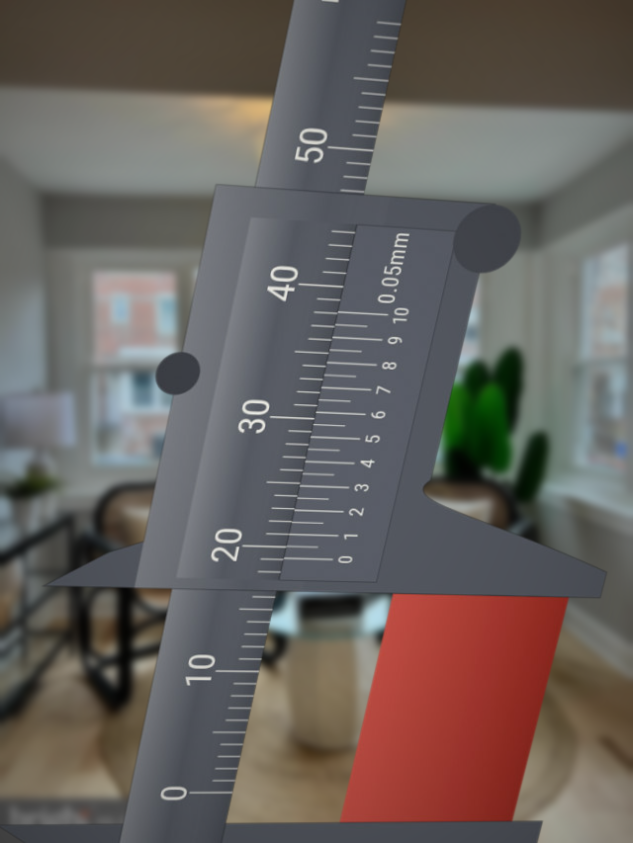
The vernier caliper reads 19.1 mm
